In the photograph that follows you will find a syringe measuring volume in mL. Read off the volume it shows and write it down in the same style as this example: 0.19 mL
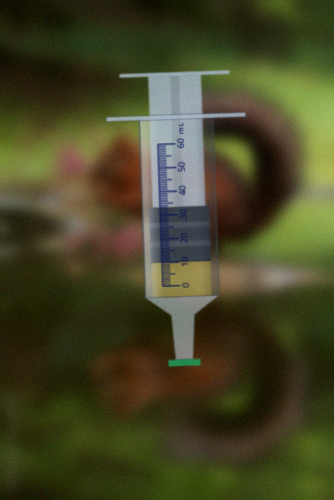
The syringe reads 10 mL
